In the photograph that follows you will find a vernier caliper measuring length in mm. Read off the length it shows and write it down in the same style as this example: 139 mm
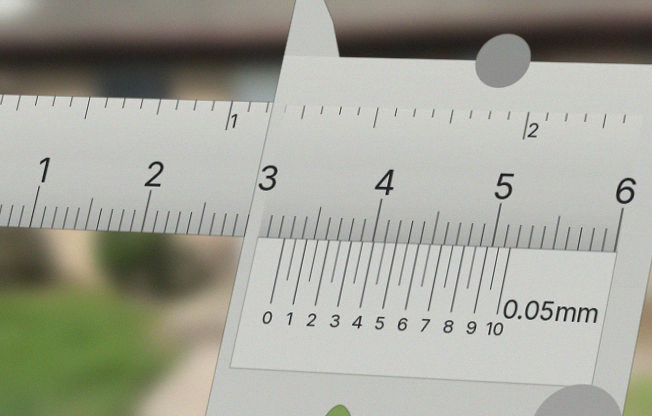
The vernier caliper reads 32.5 mm
